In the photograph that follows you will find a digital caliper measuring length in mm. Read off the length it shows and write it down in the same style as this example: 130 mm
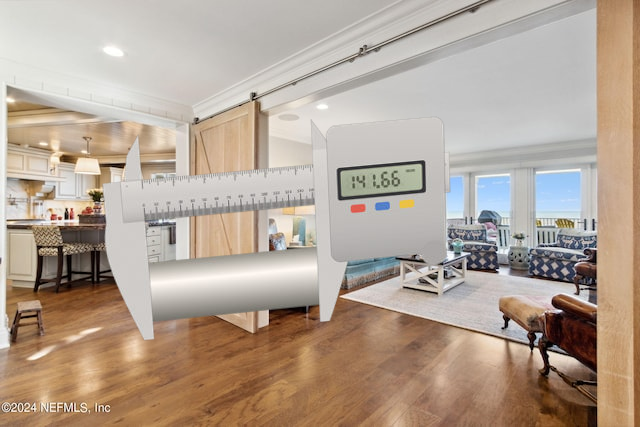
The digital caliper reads 141.66 mm
